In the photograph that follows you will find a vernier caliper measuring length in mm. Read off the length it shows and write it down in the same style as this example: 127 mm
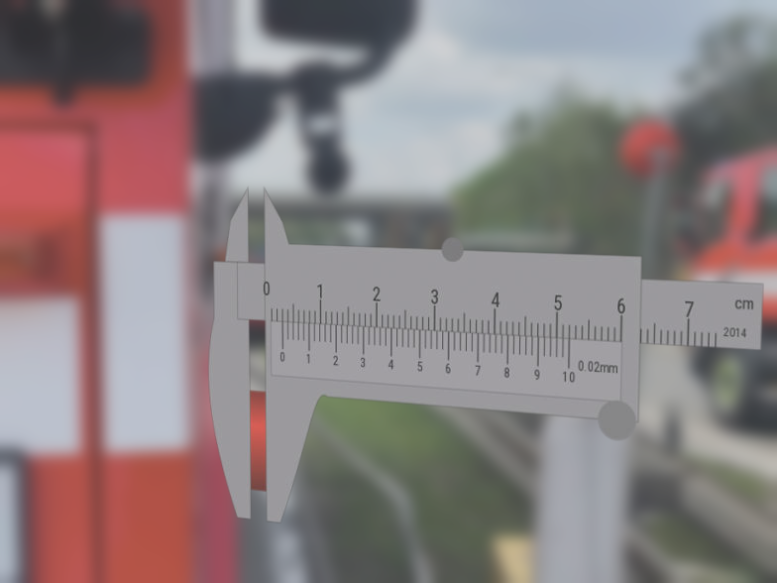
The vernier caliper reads 3.0 mm
